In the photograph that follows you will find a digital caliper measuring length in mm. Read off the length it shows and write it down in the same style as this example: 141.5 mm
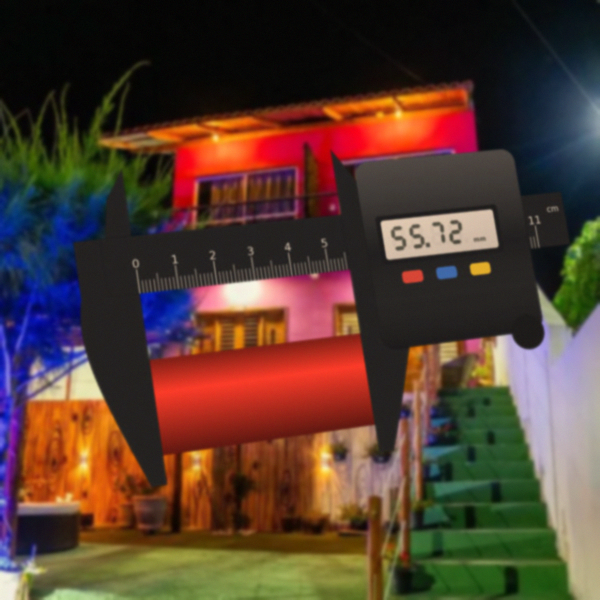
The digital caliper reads 55.72 mm
